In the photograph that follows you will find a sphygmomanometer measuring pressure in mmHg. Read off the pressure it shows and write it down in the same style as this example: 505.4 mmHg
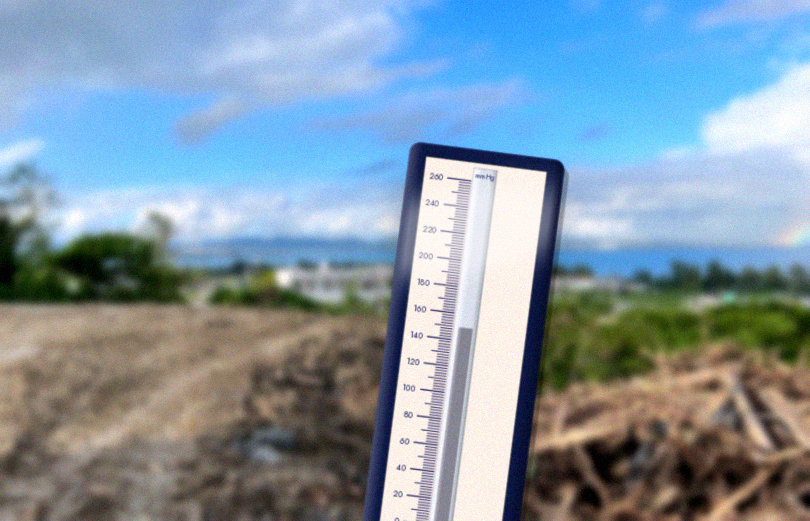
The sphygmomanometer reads 150 mmHg
